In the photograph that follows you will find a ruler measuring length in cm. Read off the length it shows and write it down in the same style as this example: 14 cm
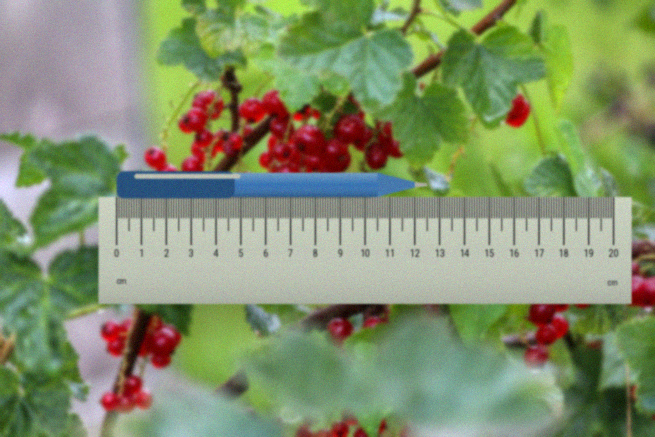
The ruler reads 12.5 cm
